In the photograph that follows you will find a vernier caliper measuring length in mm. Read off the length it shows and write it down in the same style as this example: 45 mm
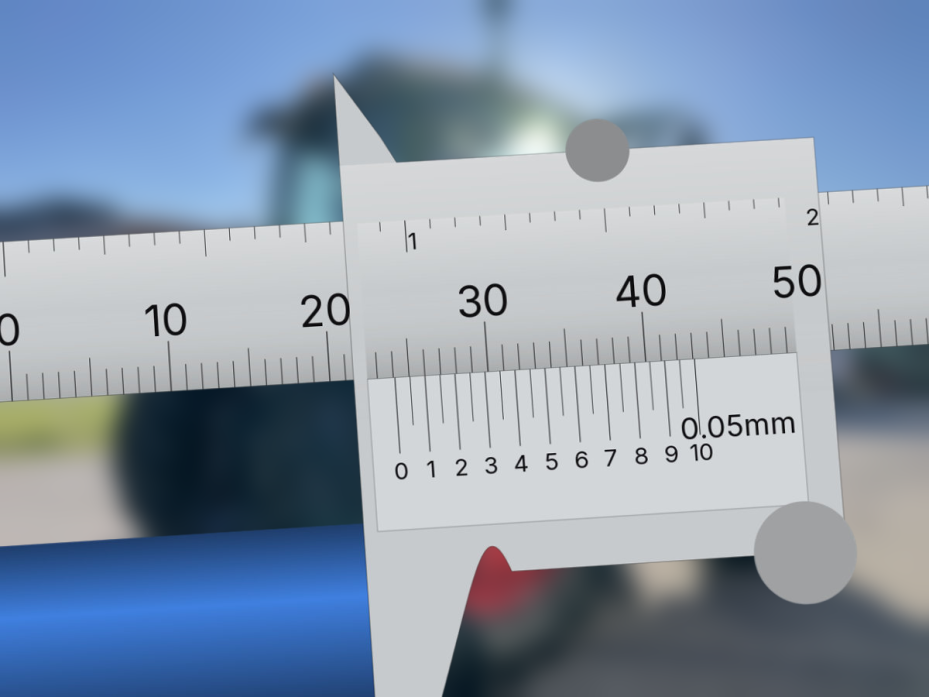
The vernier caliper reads 24.1 mm
